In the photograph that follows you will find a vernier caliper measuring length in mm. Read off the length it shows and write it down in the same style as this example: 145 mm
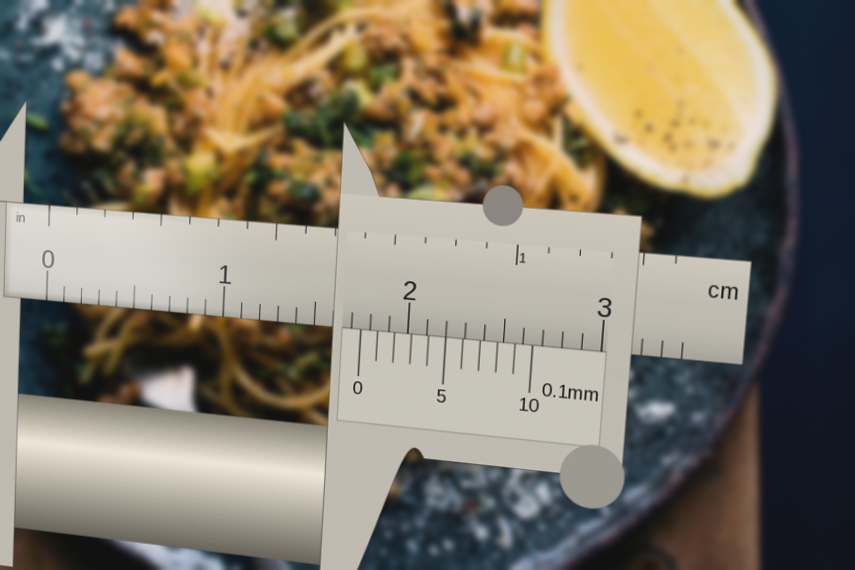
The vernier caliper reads 17.5 mm
